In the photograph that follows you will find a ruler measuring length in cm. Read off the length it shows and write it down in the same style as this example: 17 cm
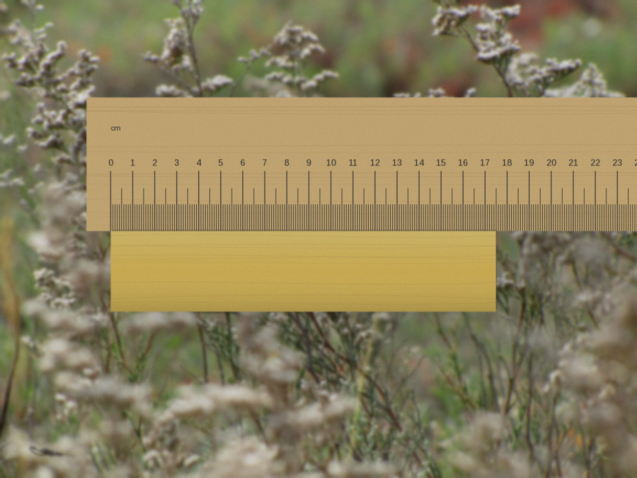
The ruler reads 17.5 cm
